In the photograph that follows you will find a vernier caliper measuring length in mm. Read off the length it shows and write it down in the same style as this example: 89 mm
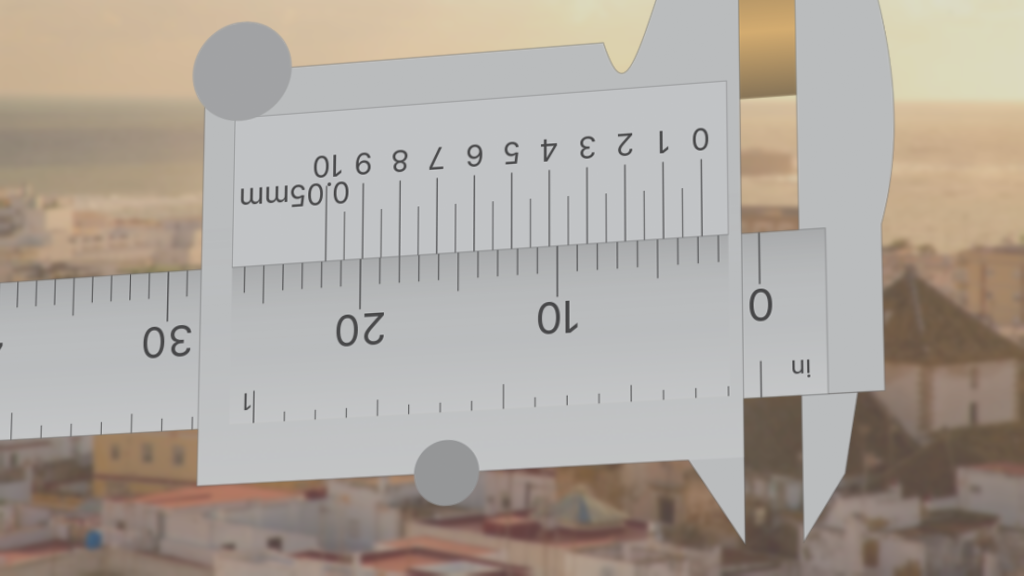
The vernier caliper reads 2.8 mm
